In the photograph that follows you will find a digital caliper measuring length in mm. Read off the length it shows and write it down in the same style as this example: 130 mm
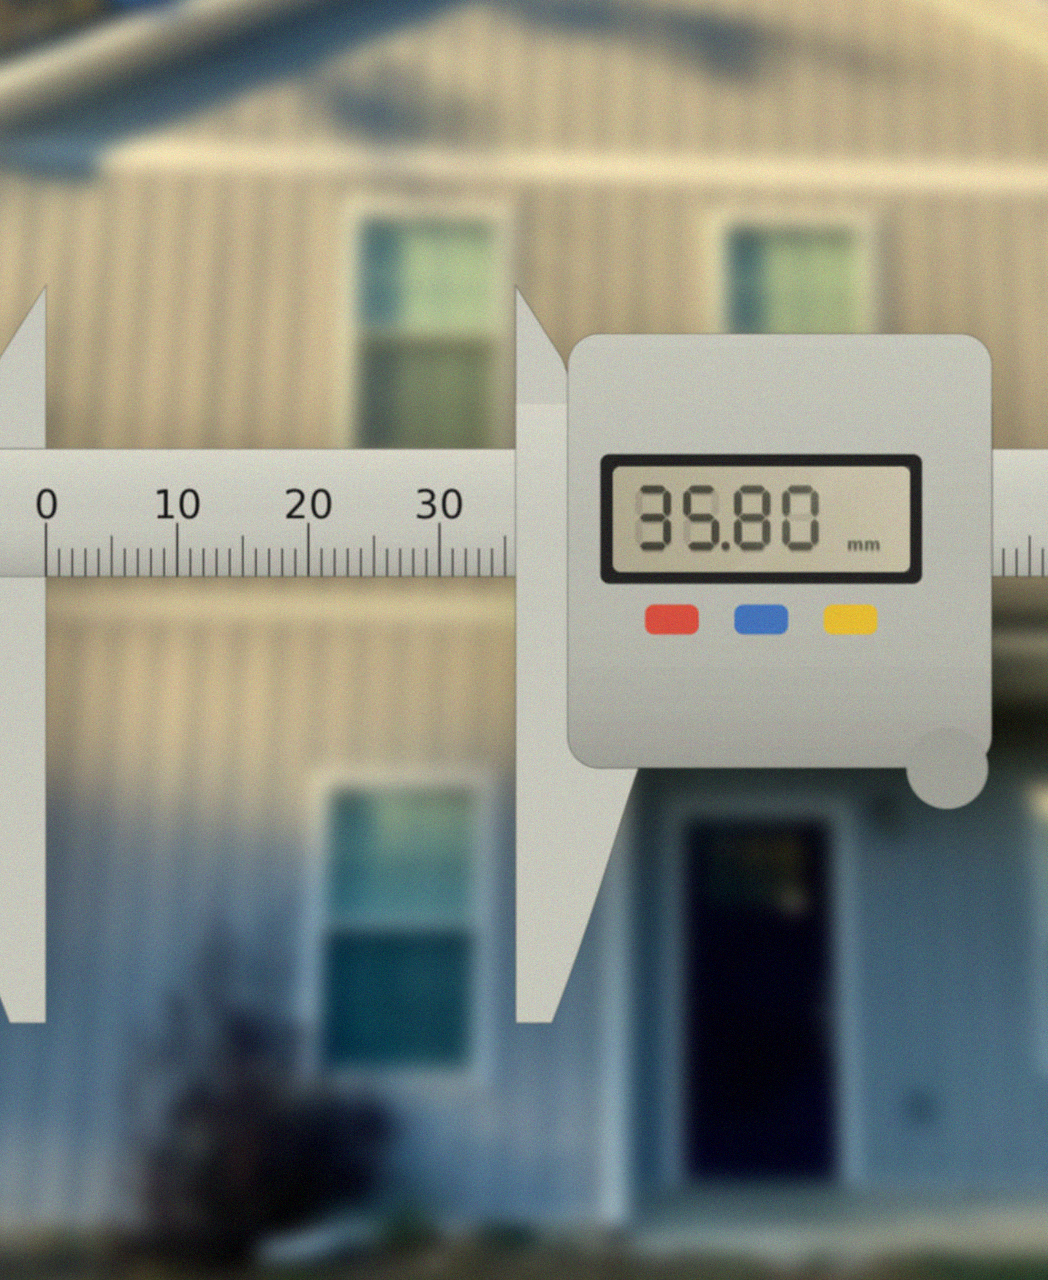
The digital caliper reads 35.80 mm
